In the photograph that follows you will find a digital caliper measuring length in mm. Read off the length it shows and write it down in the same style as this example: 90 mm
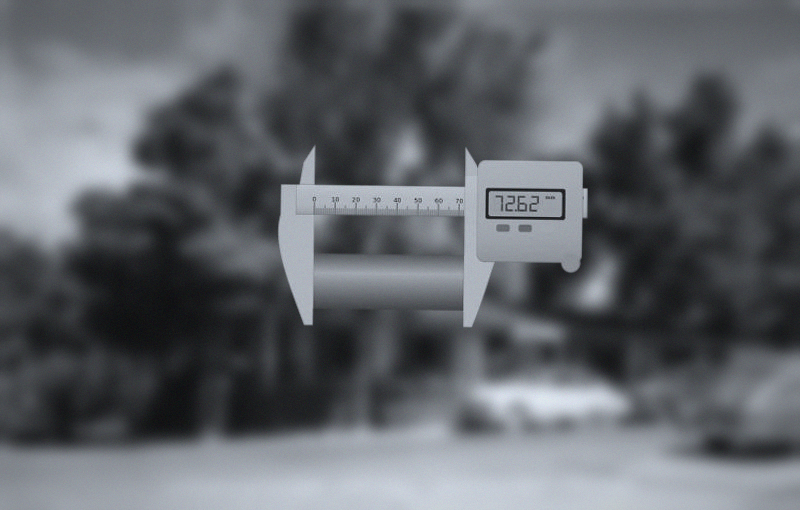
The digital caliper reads 72.62 mm
